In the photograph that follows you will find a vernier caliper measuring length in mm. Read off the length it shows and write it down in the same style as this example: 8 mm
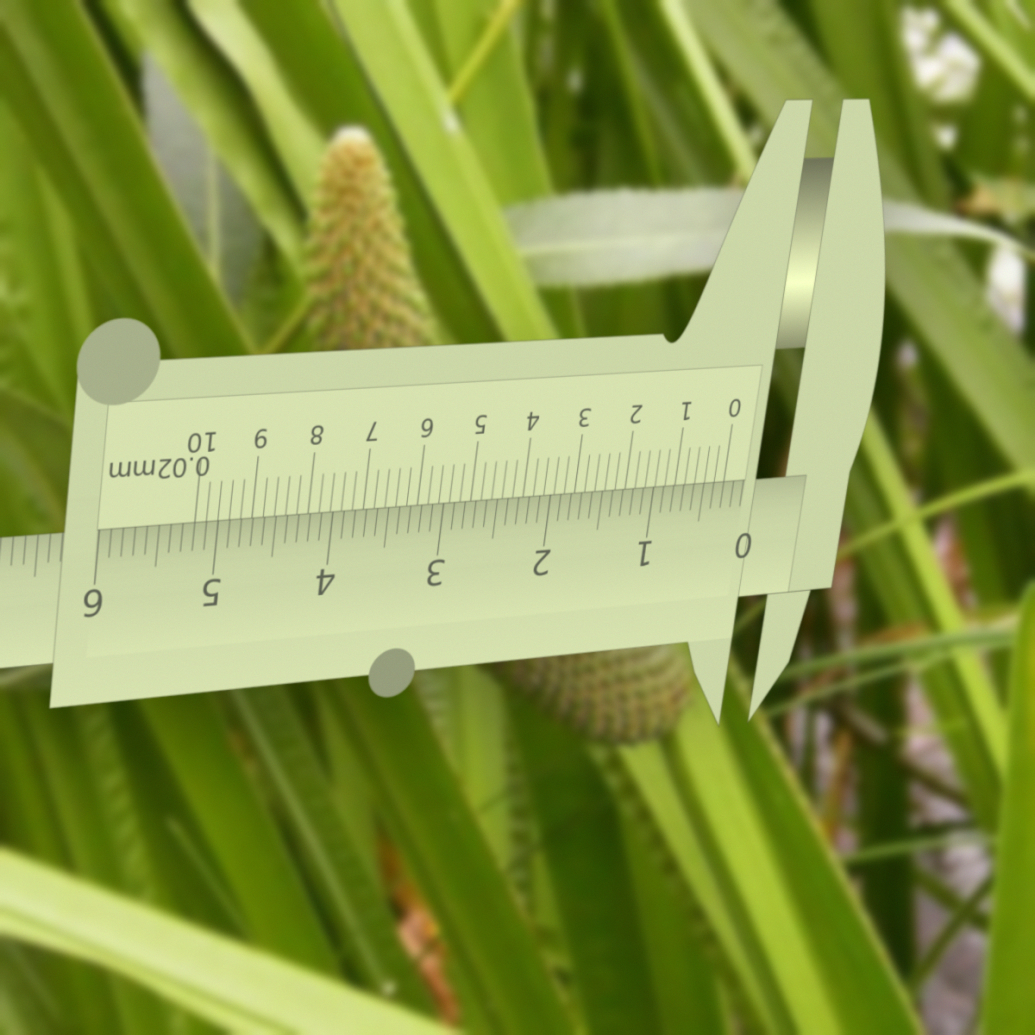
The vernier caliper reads 3.0 mm
